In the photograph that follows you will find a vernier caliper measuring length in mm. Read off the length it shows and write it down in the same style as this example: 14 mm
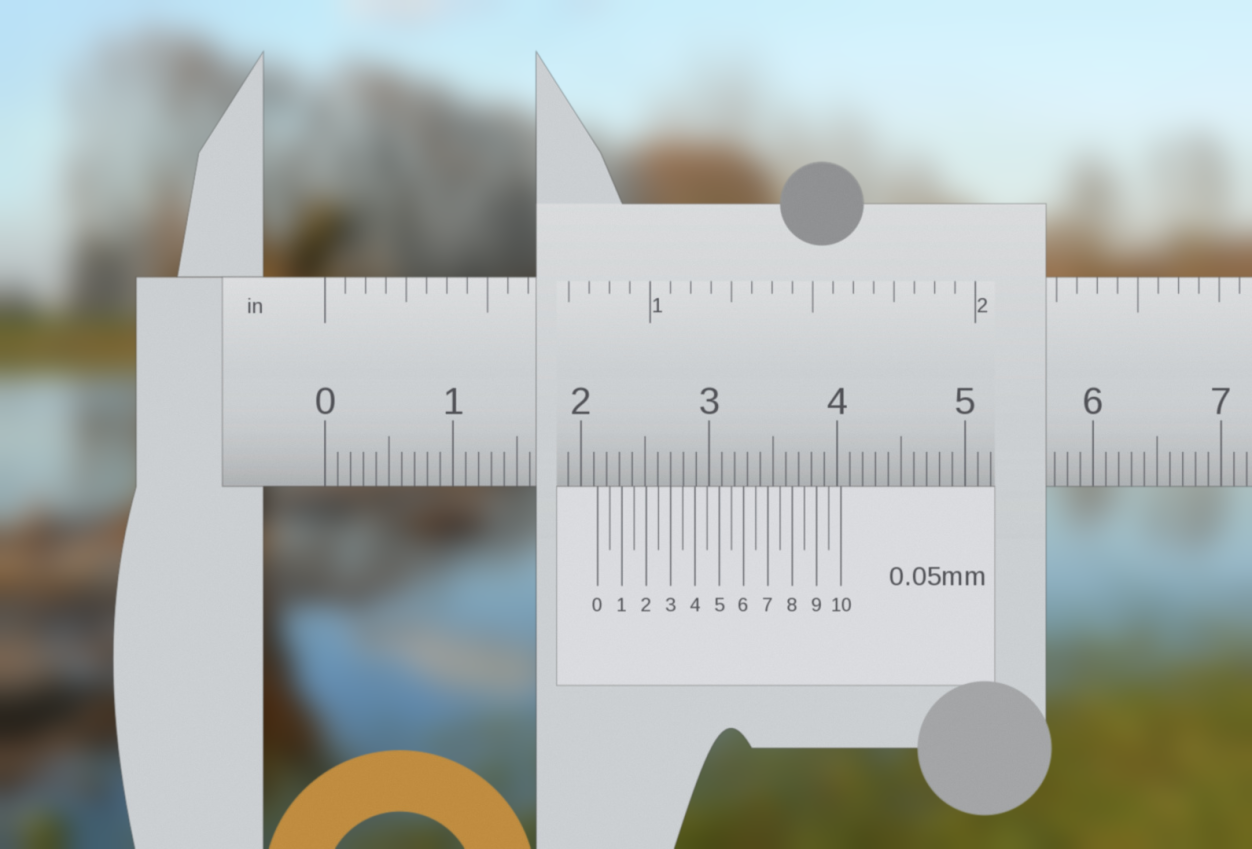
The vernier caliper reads 21.3 mm
